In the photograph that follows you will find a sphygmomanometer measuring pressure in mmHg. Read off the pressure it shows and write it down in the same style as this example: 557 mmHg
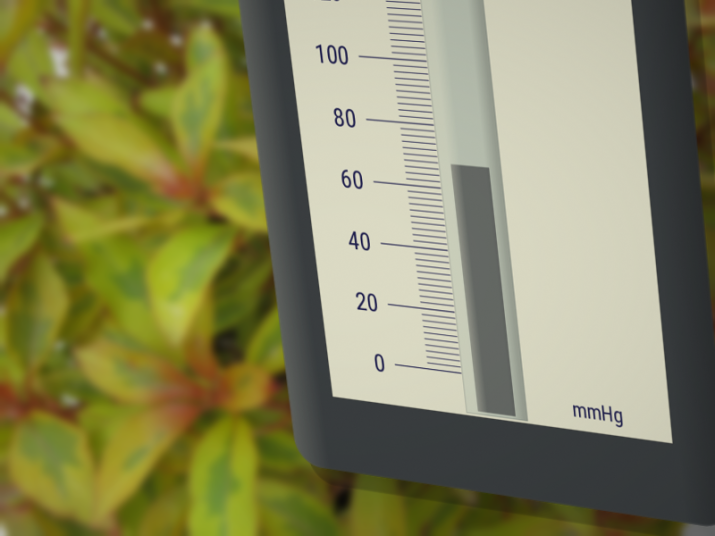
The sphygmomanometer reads 68 mmHg
